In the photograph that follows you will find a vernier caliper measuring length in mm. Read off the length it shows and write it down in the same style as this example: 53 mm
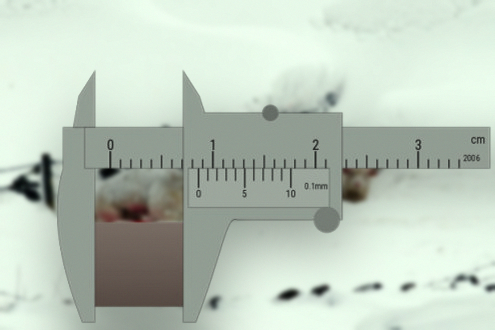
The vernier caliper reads 8.6 mm
